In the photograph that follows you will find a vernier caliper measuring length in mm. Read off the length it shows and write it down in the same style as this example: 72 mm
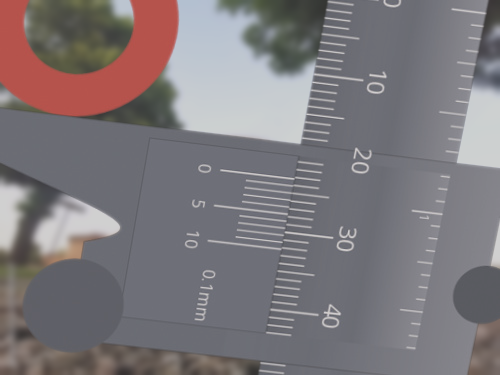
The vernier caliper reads 23.2 mm
